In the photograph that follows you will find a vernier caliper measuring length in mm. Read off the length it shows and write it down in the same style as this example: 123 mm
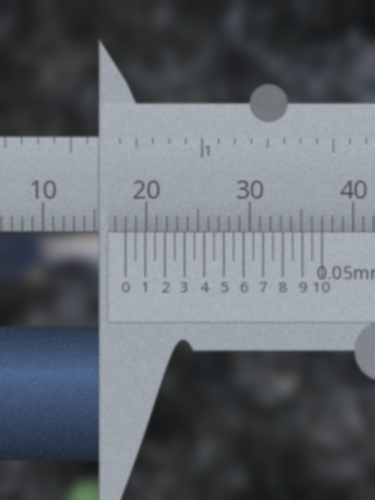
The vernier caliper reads 18.0 mm
